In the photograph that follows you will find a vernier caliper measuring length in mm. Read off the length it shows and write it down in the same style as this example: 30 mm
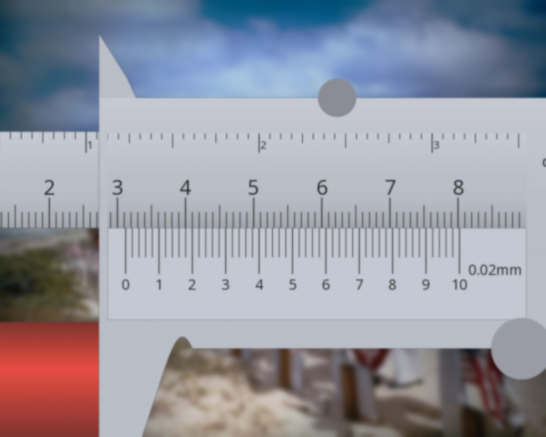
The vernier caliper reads 31.2 mm
